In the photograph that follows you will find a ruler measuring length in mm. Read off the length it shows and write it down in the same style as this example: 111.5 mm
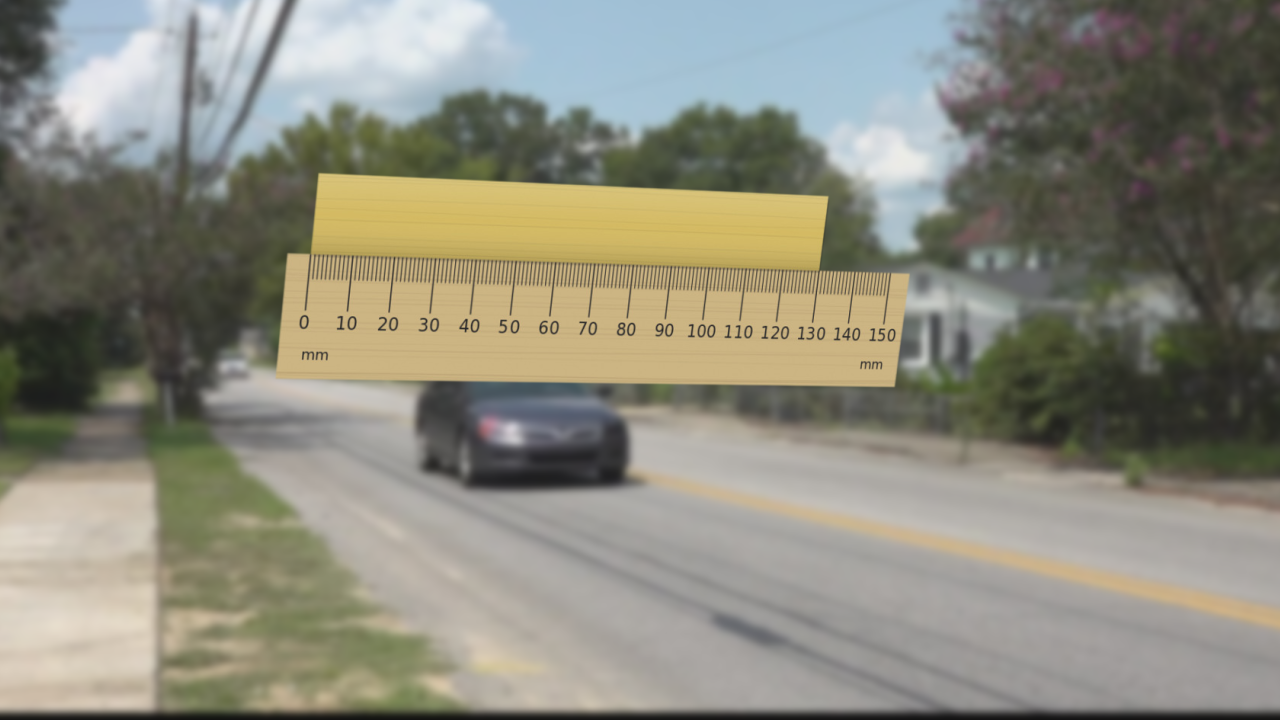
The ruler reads 130 mm
